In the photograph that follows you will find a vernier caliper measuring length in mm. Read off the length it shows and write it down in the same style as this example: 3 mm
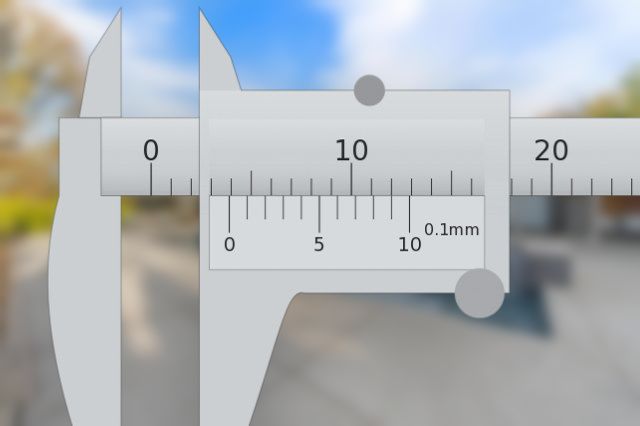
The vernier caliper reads 3.9 mm
